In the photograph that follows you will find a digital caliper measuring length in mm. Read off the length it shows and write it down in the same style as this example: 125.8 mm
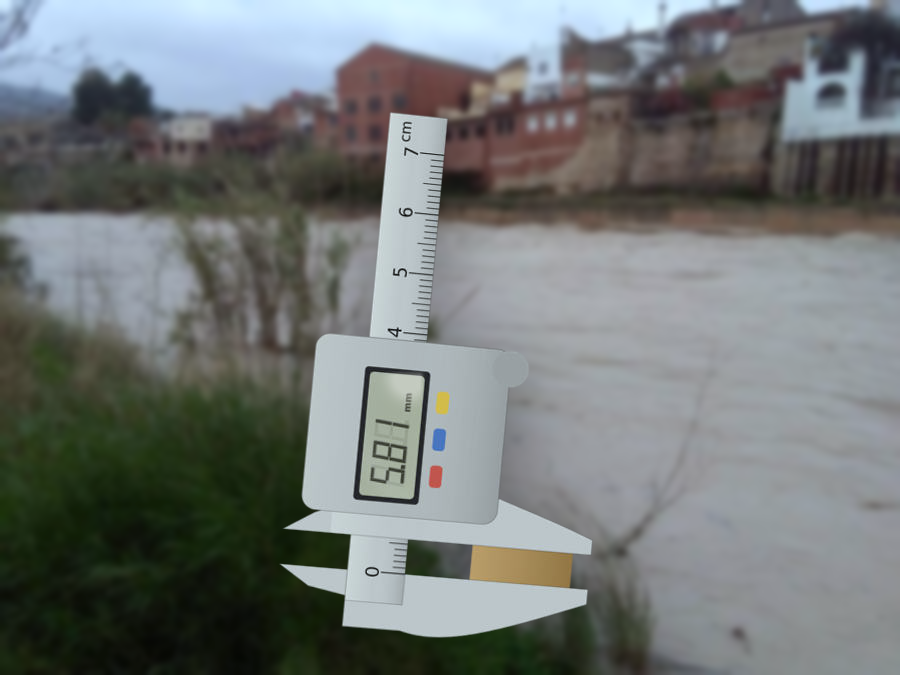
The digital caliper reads 5.81 mm
